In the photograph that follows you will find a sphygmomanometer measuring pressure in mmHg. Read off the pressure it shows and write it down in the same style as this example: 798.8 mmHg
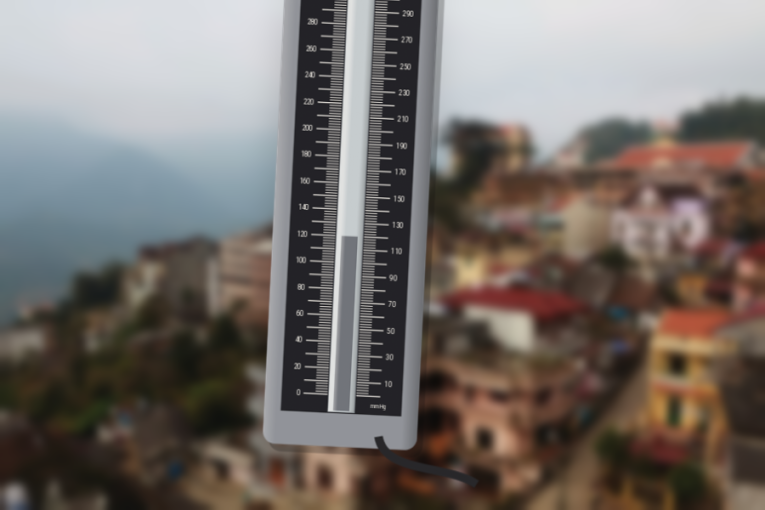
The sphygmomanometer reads 120 mmHg
